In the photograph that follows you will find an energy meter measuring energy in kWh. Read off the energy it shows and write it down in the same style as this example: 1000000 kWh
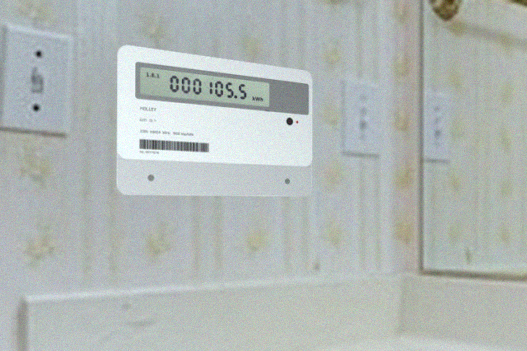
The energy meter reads 105.5 kWh
